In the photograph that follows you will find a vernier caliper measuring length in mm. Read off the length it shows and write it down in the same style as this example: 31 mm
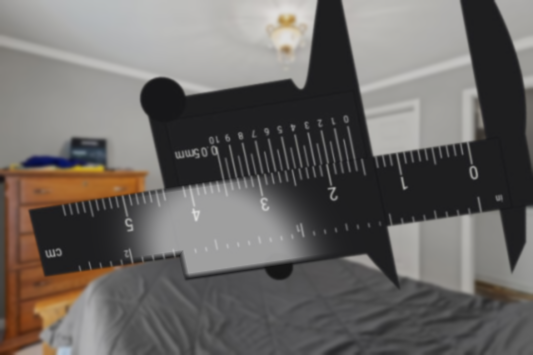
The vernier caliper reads 16.0 mm
